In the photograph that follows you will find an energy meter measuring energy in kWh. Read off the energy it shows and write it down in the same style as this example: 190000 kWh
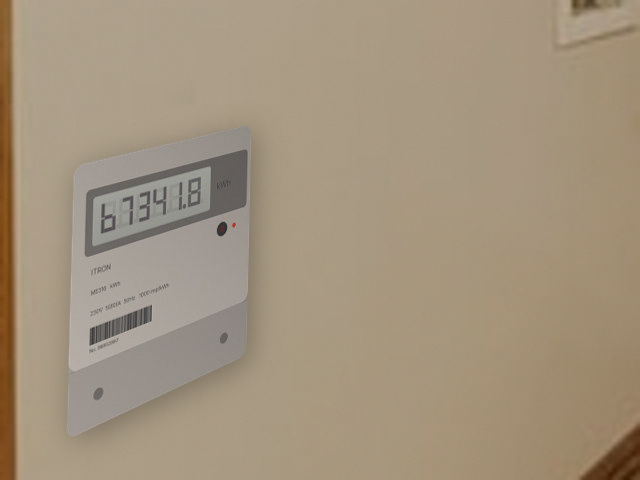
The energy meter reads 67341.8 kWh
